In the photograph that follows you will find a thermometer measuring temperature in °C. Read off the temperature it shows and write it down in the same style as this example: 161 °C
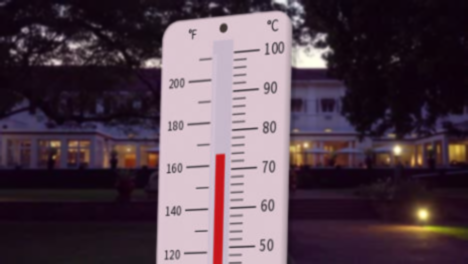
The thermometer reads 74 °C
